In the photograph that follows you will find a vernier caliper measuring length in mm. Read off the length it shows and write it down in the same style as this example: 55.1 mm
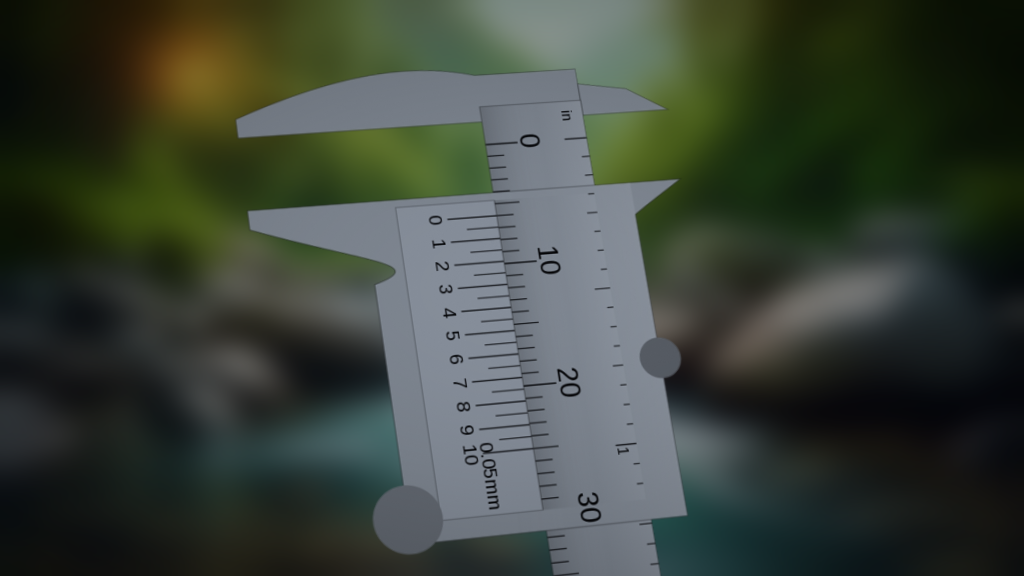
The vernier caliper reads 6.0 mm
